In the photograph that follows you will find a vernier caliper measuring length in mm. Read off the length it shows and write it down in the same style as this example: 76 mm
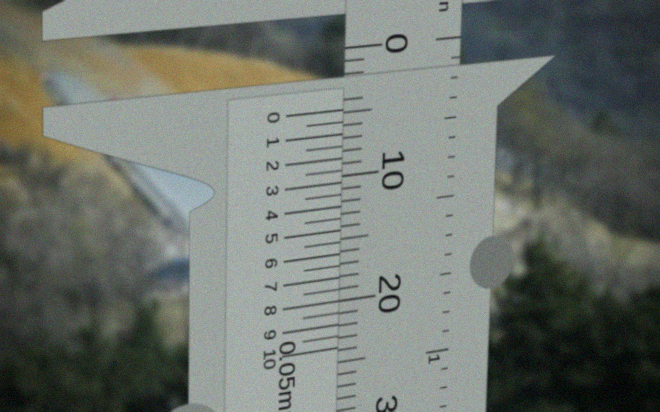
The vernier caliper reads 4.8 mm
